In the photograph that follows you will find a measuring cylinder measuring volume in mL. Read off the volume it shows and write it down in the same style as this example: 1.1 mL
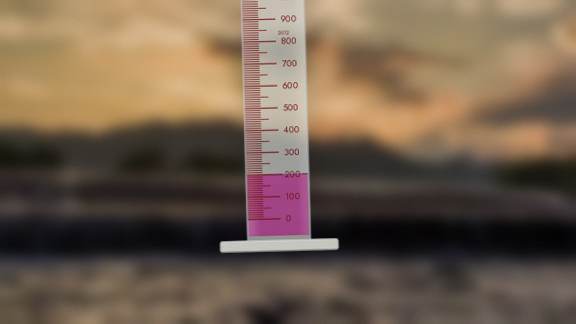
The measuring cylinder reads 200 mL
